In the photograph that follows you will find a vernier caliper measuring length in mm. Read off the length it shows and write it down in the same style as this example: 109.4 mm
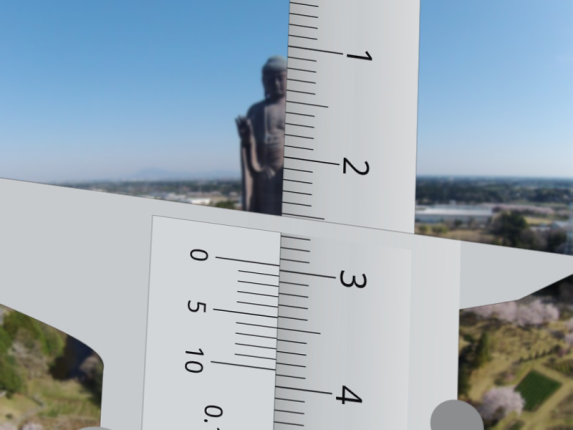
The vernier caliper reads 29.6 mm
